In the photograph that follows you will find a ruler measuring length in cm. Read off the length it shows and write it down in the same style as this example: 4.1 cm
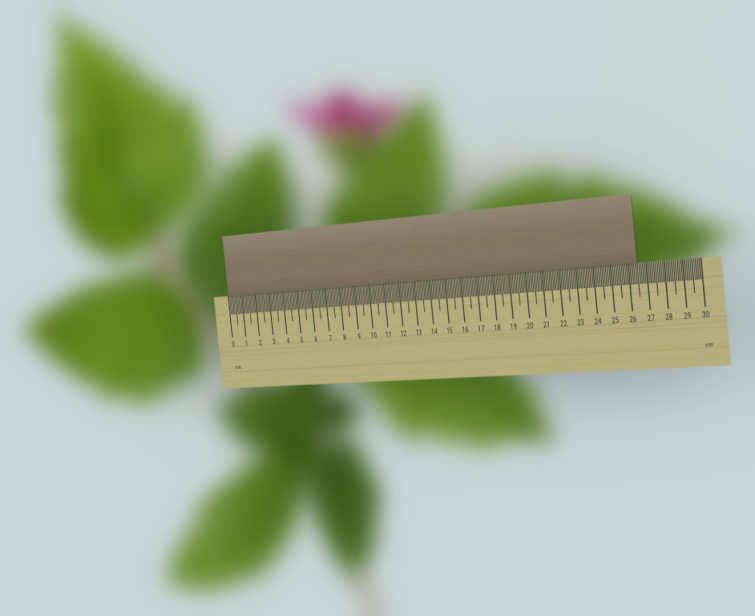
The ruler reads 26.5 cm
